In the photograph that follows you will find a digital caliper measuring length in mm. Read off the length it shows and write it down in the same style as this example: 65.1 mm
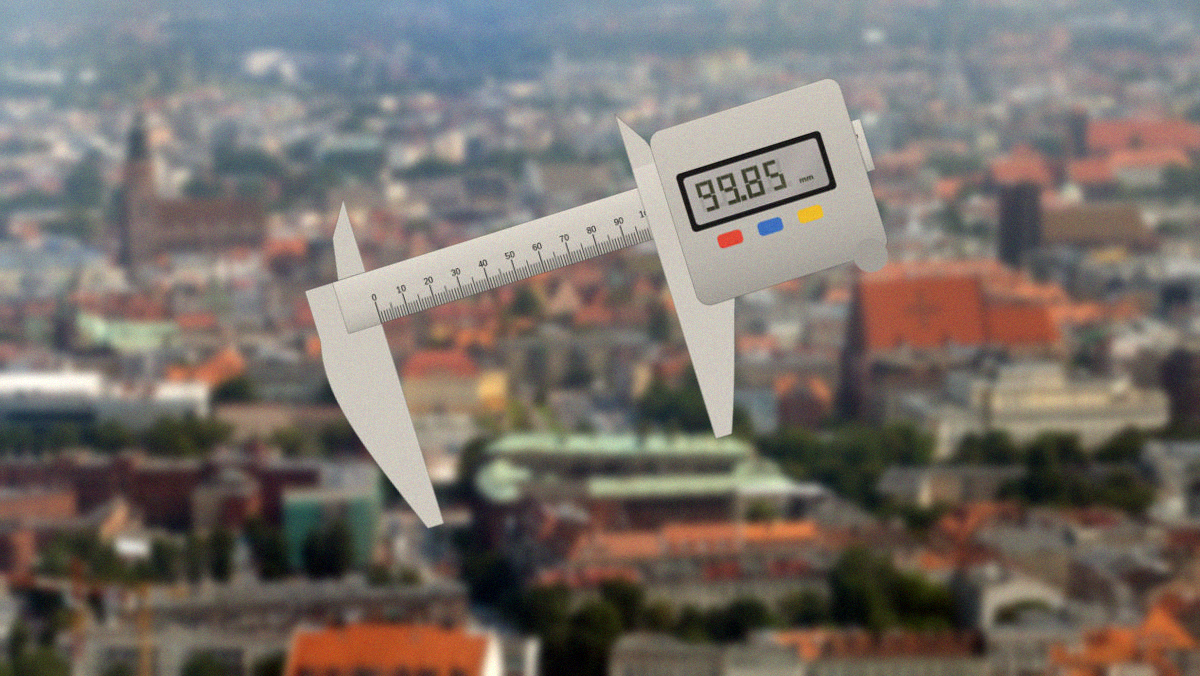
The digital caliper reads 99.85 mm
